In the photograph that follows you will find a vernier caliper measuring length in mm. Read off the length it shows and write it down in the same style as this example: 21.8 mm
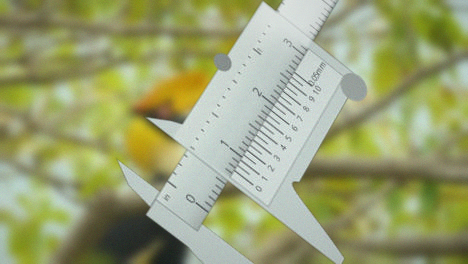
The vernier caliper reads 7.6 mm
